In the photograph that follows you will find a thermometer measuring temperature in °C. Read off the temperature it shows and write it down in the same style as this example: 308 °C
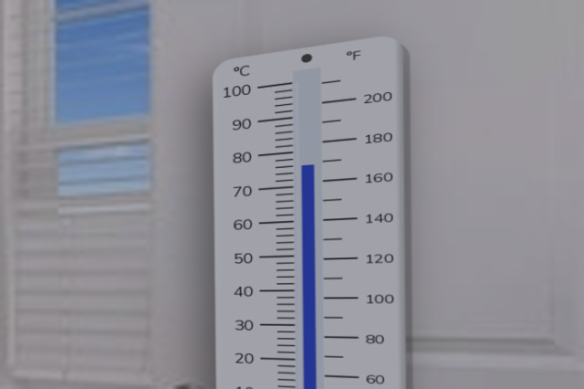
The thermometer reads 76 °C
